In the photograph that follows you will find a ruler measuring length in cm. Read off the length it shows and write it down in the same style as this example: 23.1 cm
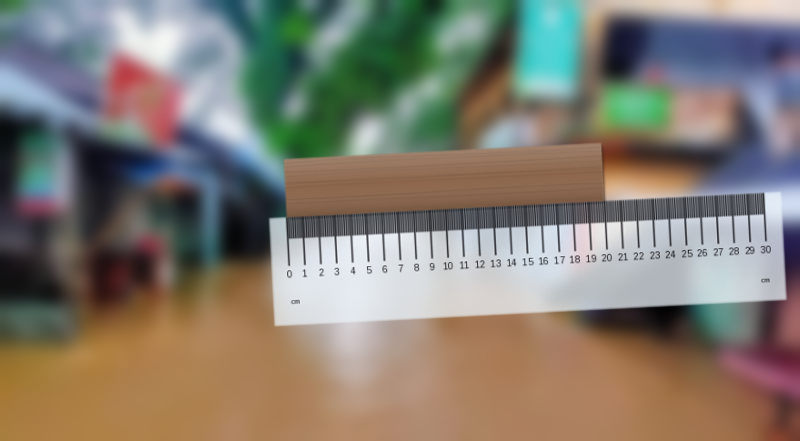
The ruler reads 20 cm
